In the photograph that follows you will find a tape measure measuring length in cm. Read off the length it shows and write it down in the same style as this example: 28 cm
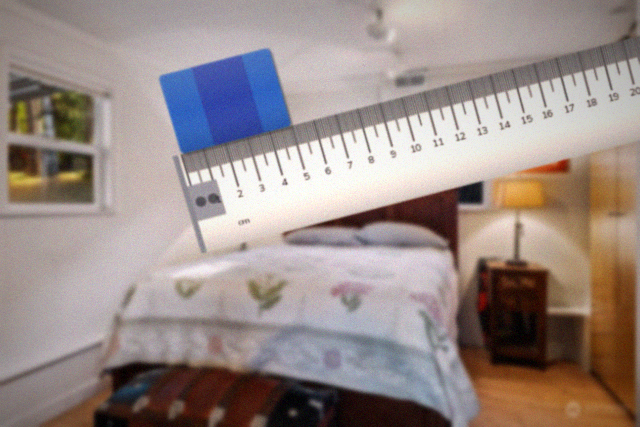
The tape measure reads 5 cm
